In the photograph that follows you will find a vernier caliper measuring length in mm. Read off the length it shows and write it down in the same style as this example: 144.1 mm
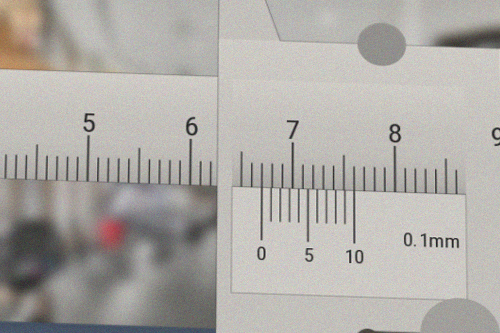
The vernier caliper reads 67.0 mm
